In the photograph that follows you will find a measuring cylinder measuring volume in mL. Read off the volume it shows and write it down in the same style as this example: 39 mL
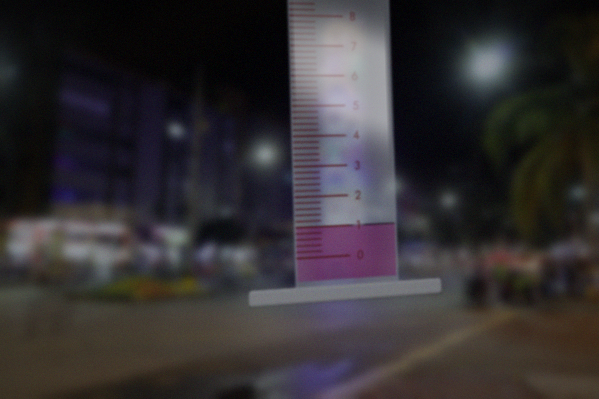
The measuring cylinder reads 1 mL
